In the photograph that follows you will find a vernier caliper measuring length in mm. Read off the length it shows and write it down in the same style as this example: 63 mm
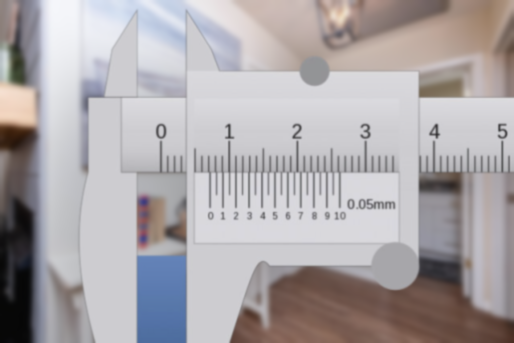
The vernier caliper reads 7.2 mm
